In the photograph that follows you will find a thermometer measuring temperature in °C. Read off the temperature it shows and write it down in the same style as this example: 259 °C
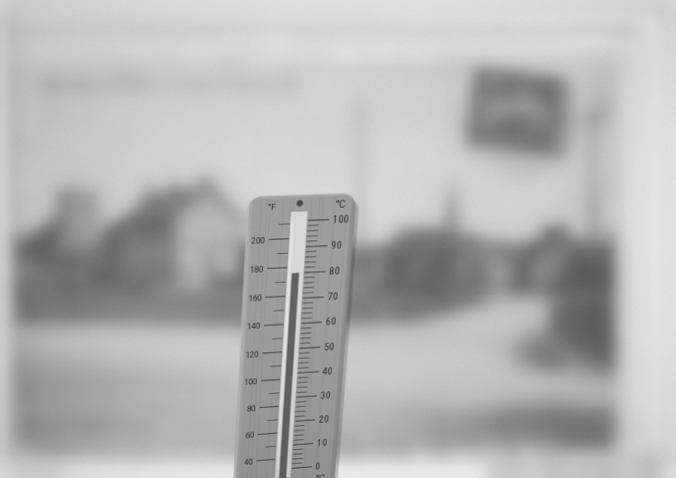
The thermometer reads 80 °C
